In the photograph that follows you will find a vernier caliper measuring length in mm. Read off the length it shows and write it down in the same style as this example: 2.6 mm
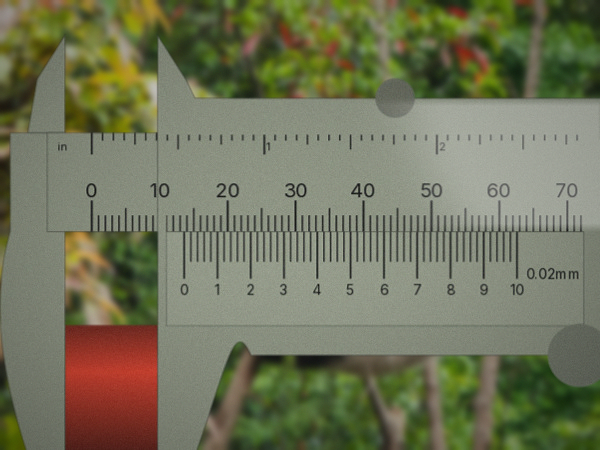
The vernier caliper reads 13.6 mm
